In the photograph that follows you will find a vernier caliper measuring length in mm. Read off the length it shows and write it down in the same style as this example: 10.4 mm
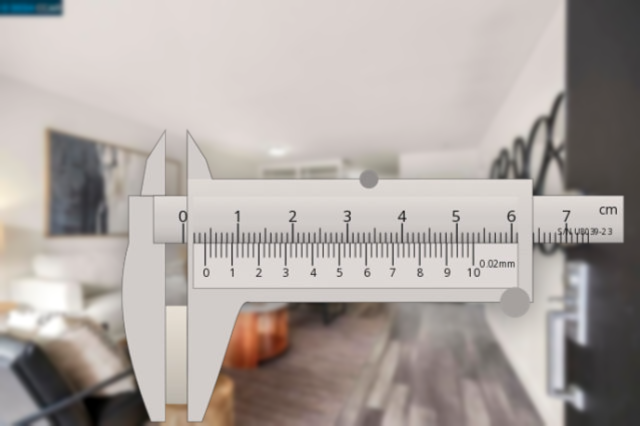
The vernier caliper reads 4.0 mm
